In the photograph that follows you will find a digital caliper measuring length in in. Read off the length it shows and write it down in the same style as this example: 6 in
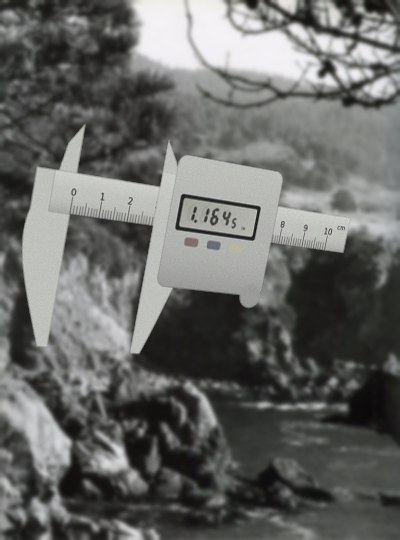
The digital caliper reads 1.1645 in
